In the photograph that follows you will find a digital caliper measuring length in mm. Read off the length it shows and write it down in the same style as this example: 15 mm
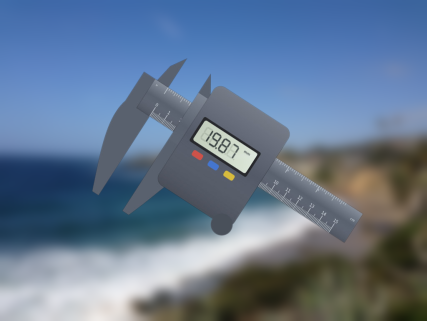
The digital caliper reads 19.87 mm
